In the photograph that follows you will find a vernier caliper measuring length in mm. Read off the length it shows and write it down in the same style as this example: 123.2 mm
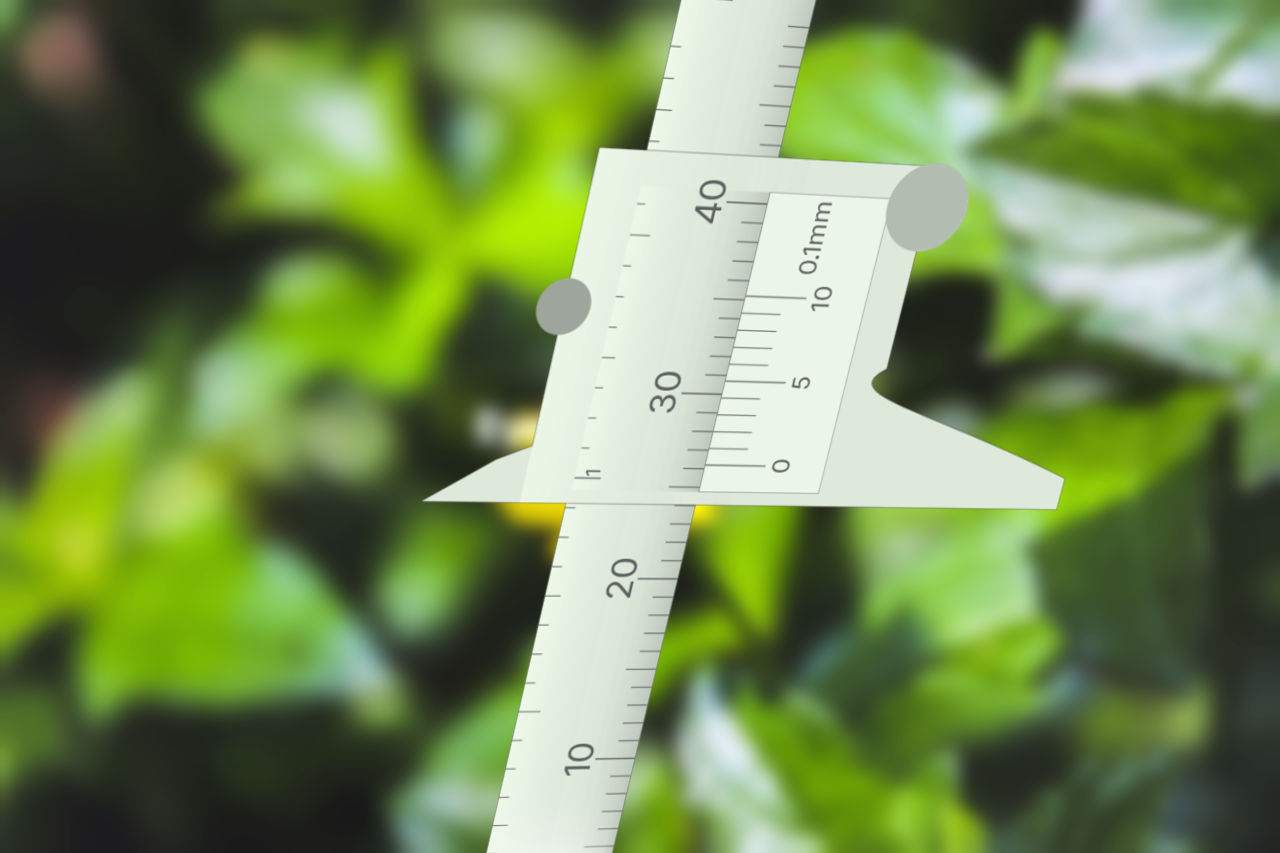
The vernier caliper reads 26.2 mm
